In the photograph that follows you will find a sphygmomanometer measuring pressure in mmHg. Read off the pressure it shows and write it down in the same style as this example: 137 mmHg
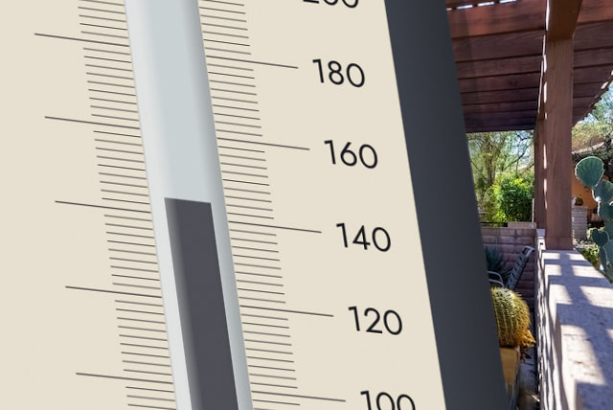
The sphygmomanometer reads 144 mmHg
